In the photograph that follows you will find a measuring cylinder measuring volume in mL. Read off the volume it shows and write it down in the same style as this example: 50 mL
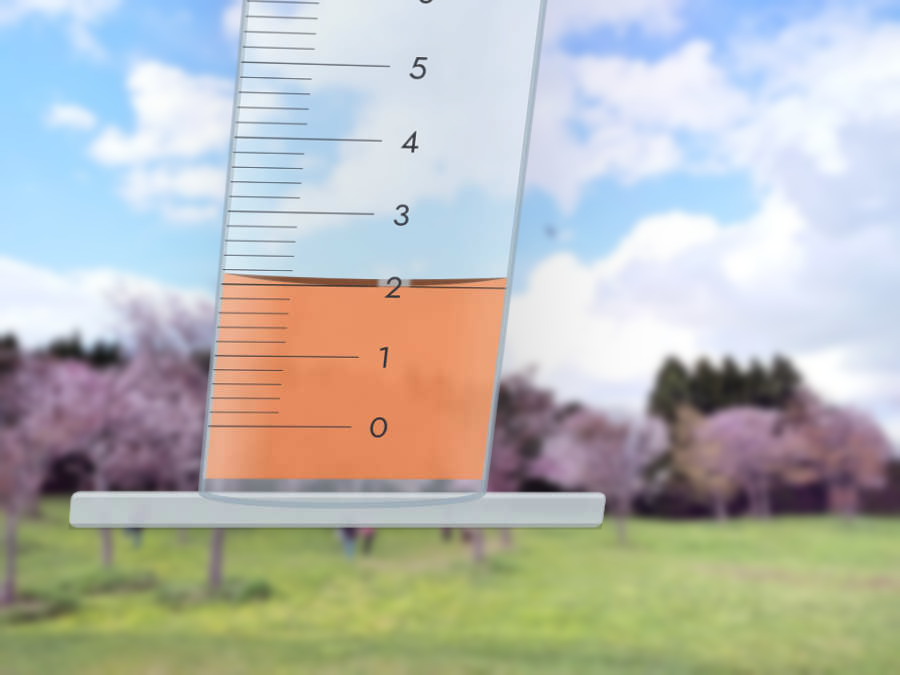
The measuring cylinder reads 2 mL
